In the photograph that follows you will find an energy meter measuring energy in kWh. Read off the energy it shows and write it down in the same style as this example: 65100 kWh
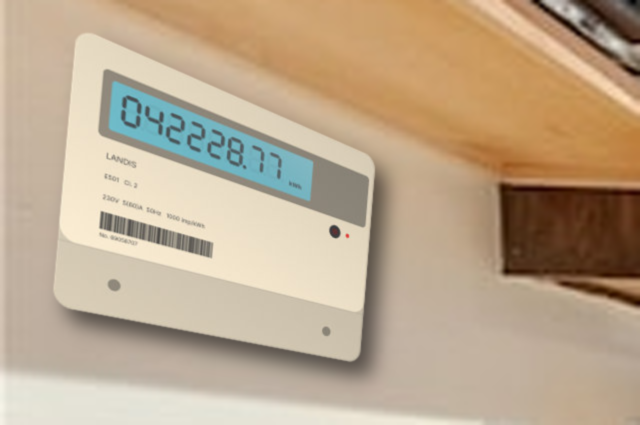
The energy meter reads 42228.77 kWh
